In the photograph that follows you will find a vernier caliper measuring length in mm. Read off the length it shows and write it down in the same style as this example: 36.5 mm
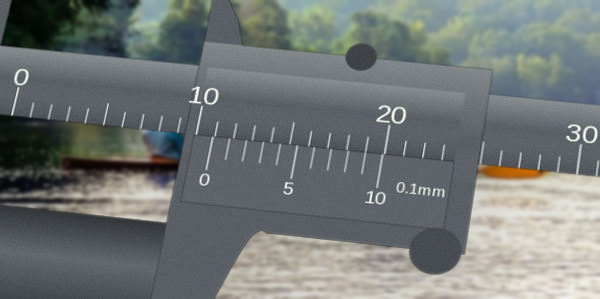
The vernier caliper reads 10.9 mm
